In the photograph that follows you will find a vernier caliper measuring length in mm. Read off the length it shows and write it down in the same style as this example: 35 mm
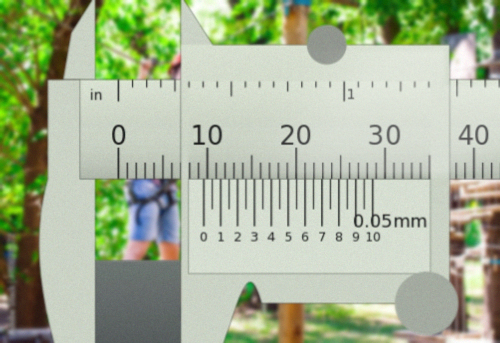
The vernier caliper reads 9.6 mm
